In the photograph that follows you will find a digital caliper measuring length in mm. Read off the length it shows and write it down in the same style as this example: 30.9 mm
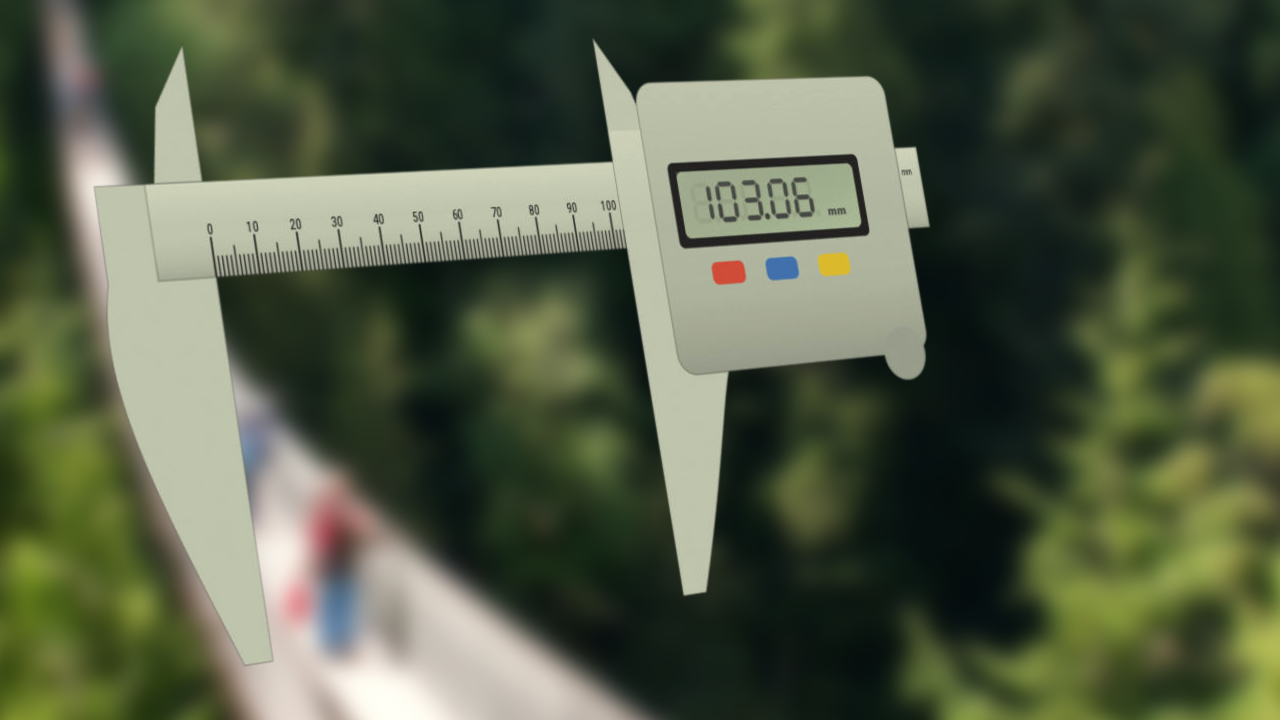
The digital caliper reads 103.06 mm
